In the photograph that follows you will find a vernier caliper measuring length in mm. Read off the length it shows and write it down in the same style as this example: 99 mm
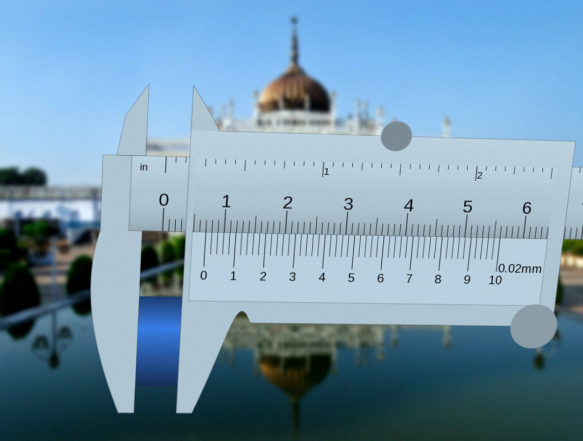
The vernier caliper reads 7.0 mm
